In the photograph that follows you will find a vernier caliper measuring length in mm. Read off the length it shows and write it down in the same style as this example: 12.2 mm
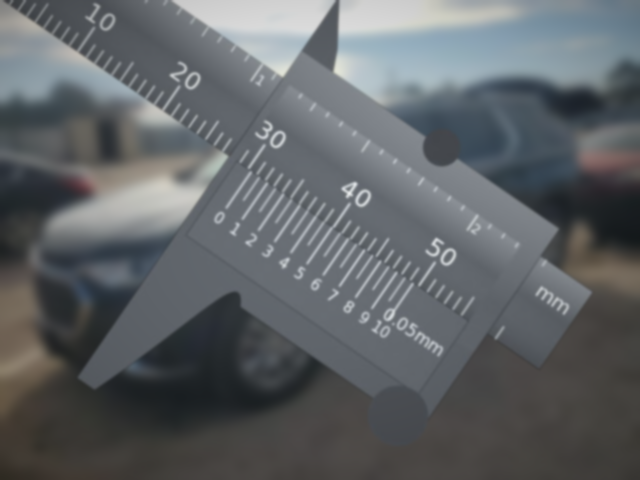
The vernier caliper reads 30.4 mm
